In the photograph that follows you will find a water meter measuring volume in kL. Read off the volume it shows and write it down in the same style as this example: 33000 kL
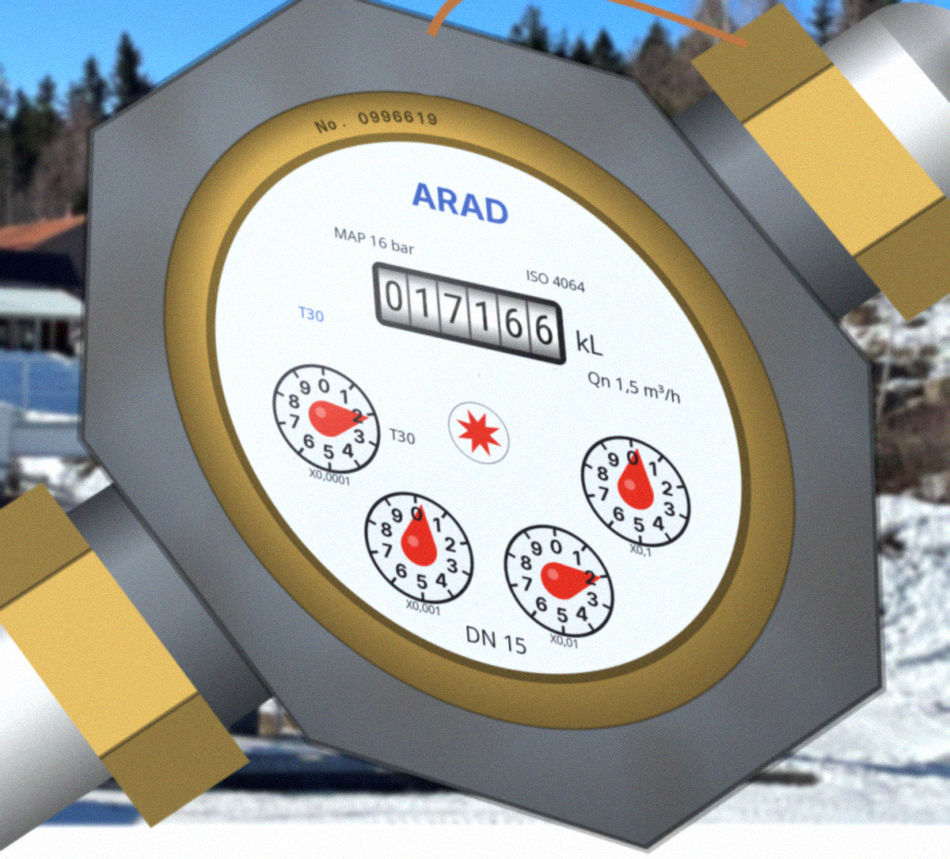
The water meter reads 17166.0202 kL
